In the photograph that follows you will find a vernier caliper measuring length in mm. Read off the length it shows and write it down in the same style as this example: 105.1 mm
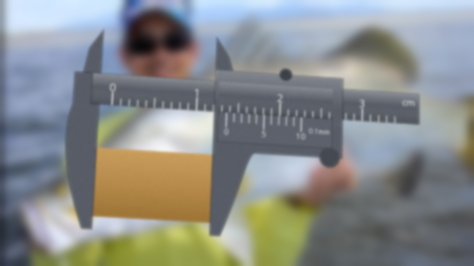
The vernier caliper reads 13.6 mm
